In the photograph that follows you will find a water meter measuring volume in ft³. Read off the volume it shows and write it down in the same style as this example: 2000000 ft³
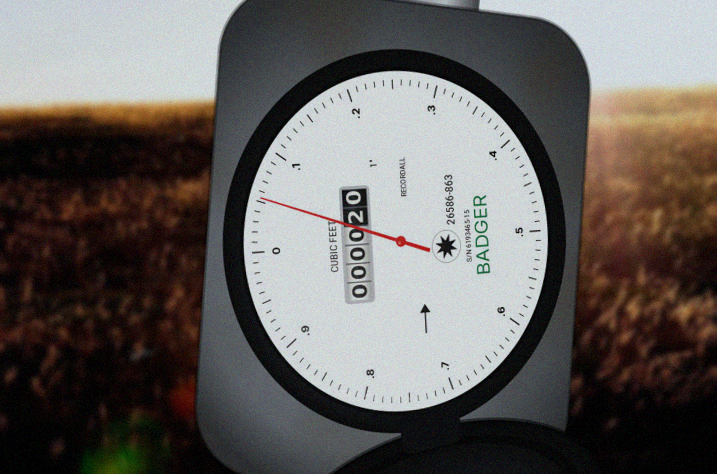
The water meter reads 20.05 ft³
